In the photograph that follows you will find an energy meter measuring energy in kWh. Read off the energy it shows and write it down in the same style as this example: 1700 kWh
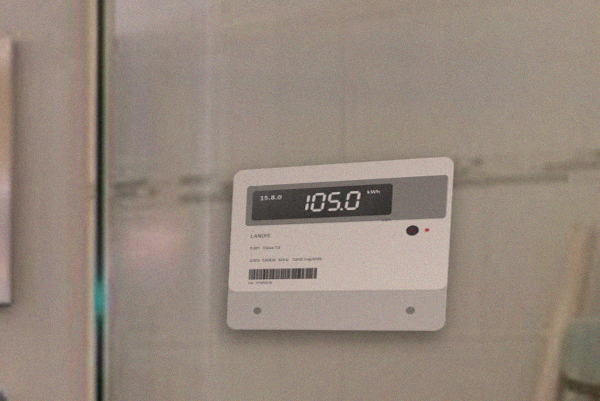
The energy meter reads 105.0 kWh
